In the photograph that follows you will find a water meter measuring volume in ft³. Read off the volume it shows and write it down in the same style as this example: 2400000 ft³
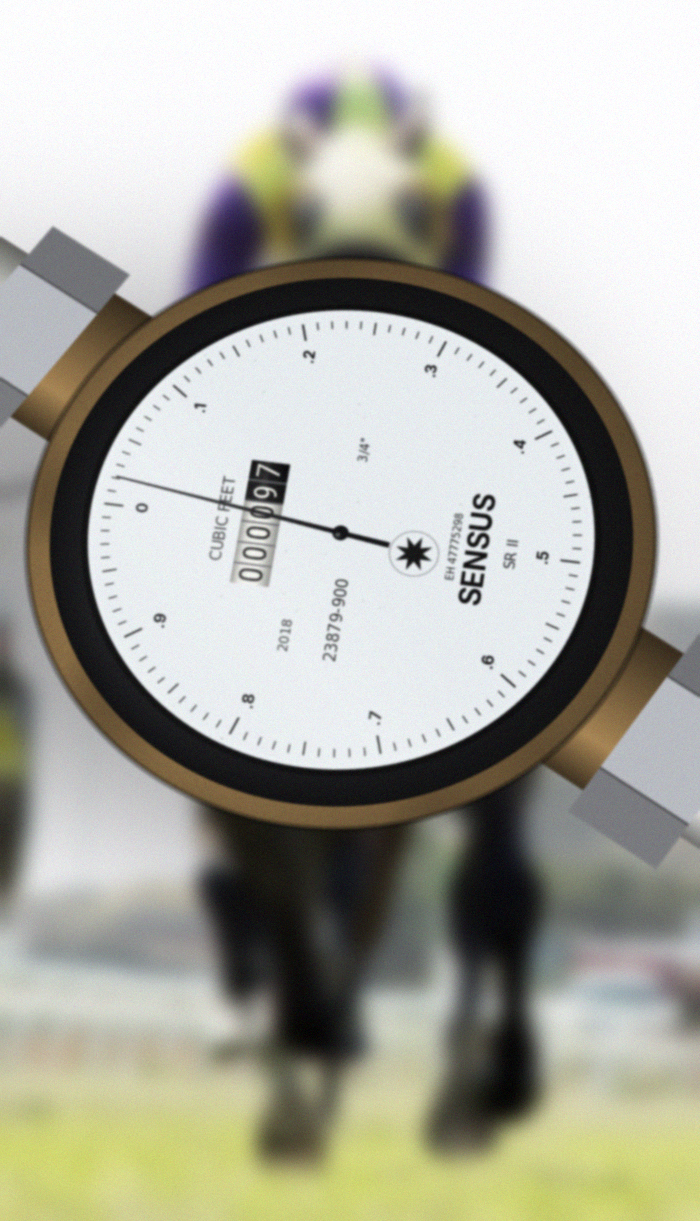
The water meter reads 97.02 ft³
